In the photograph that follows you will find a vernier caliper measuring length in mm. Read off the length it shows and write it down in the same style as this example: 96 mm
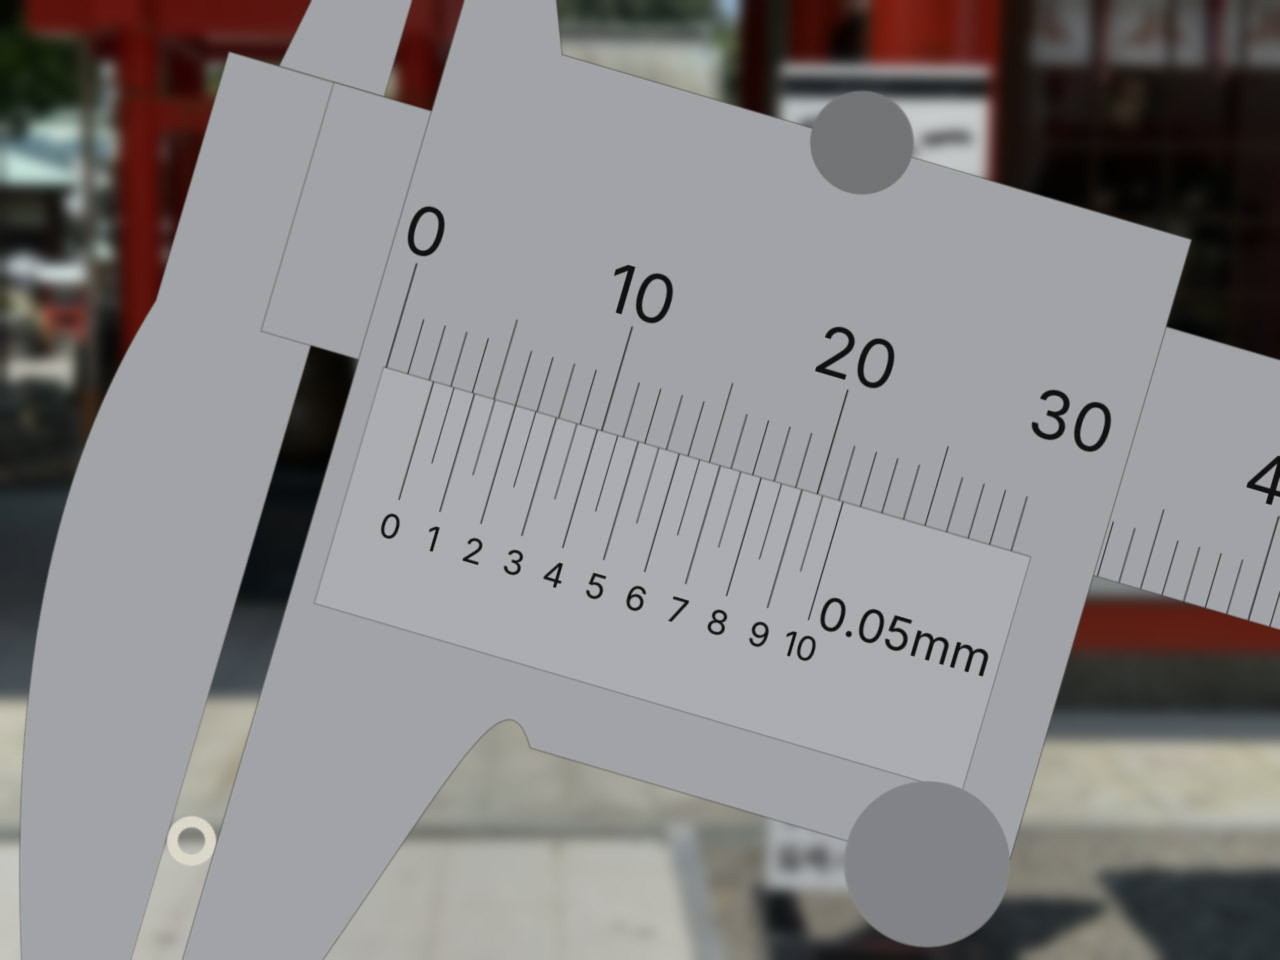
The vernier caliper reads 2.2 mm
